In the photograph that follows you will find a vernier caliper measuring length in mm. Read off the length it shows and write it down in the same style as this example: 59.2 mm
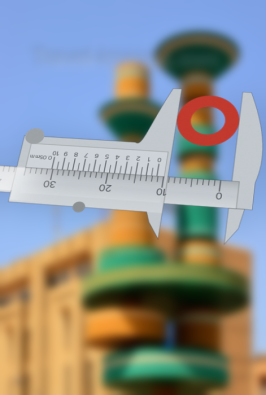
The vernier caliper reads 11.2 mm
